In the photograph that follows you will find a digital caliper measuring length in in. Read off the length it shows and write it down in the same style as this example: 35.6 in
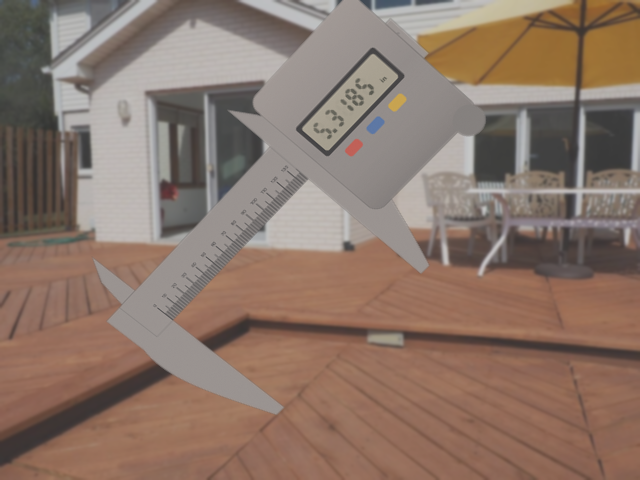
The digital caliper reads 5.3185 in
